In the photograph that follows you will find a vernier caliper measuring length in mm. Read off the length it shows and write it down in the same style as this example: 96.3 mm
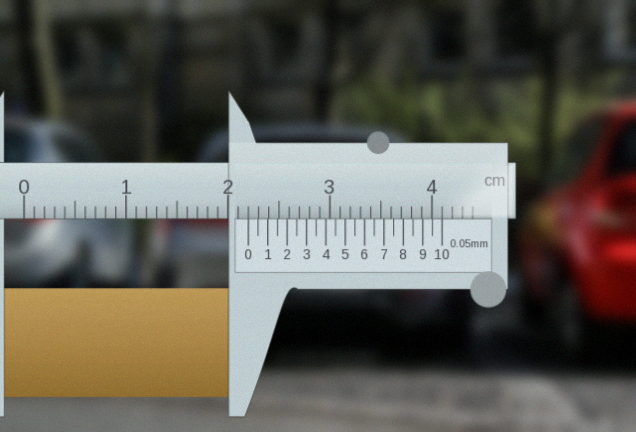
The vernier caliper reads 22.0 mm
